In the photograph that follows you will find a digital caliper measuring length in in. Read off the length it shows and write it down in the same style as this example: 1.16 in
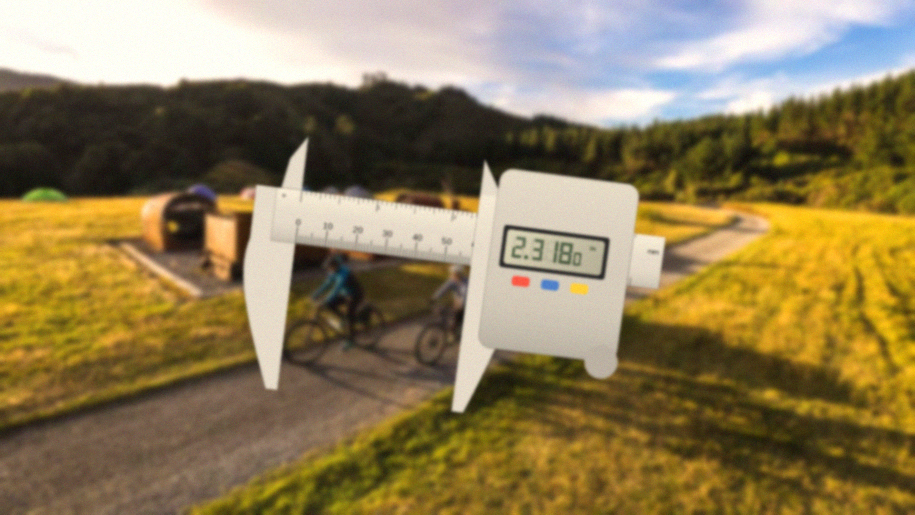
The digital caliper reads 2.3180 in
